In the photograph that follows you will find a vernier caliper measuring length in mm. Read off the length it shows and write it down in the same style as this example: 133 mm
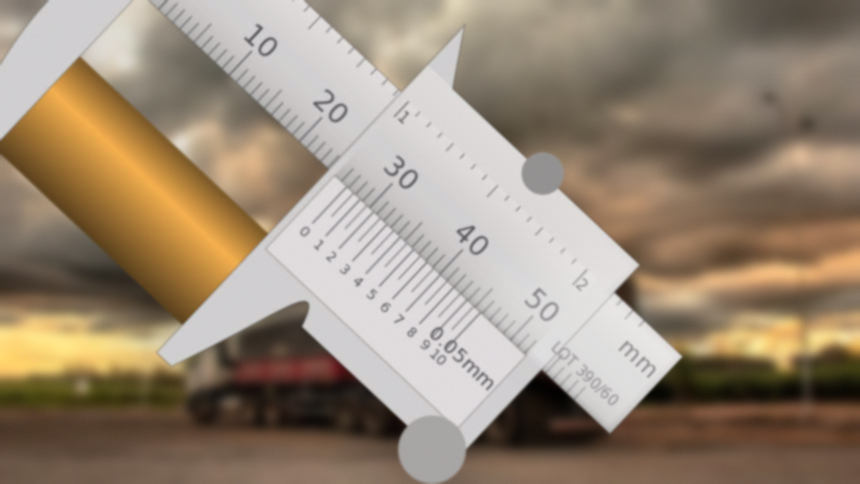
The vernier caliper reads 26.8 mm
